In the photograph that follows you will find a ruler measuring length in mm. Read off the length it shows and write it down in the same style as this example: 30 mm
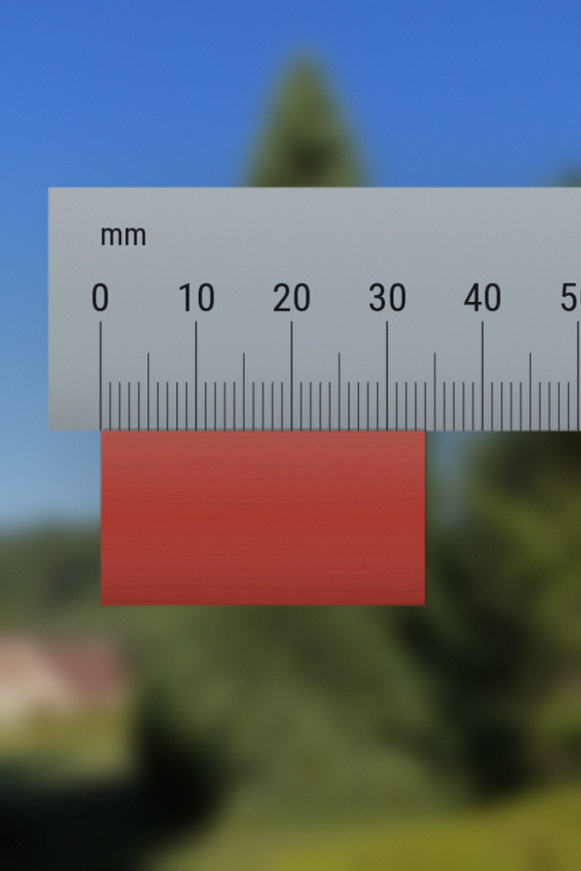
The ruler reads 34 mm
